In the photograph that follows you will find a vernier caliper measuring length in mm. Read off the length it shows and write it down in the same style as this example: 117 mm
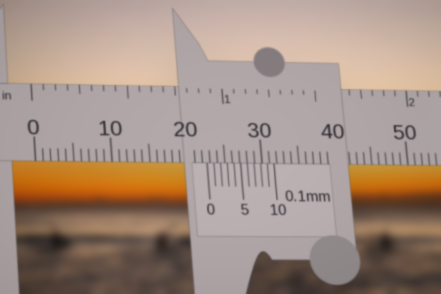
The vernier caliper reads 22.6 mm
